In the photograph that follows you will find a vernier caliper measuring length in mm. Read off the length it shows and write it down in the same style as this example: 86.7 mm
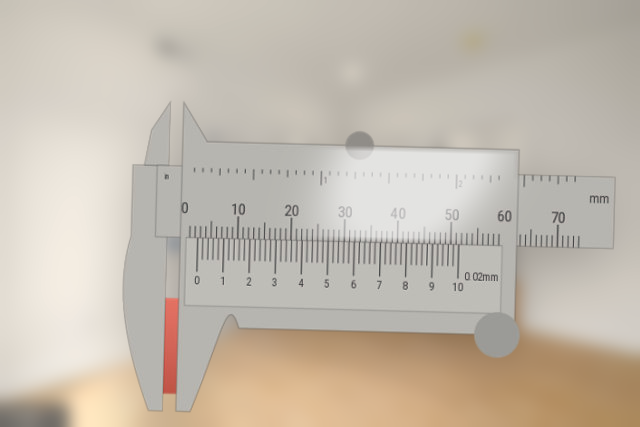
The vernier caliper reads 2.5 mm
